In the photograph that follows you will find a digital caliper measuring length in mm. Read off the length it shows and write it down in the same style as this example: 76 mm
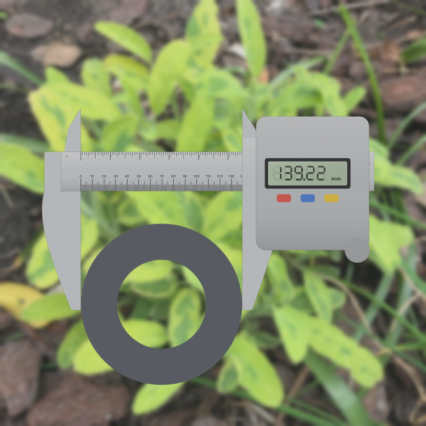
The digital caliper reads 139.22 mm
